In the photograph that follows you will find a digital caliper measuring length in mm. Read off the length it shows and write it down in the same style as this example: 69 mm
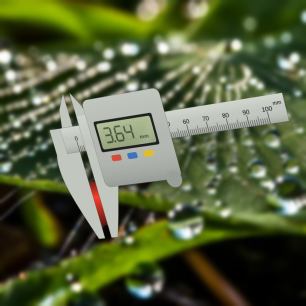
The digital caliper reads 3.64 mm
